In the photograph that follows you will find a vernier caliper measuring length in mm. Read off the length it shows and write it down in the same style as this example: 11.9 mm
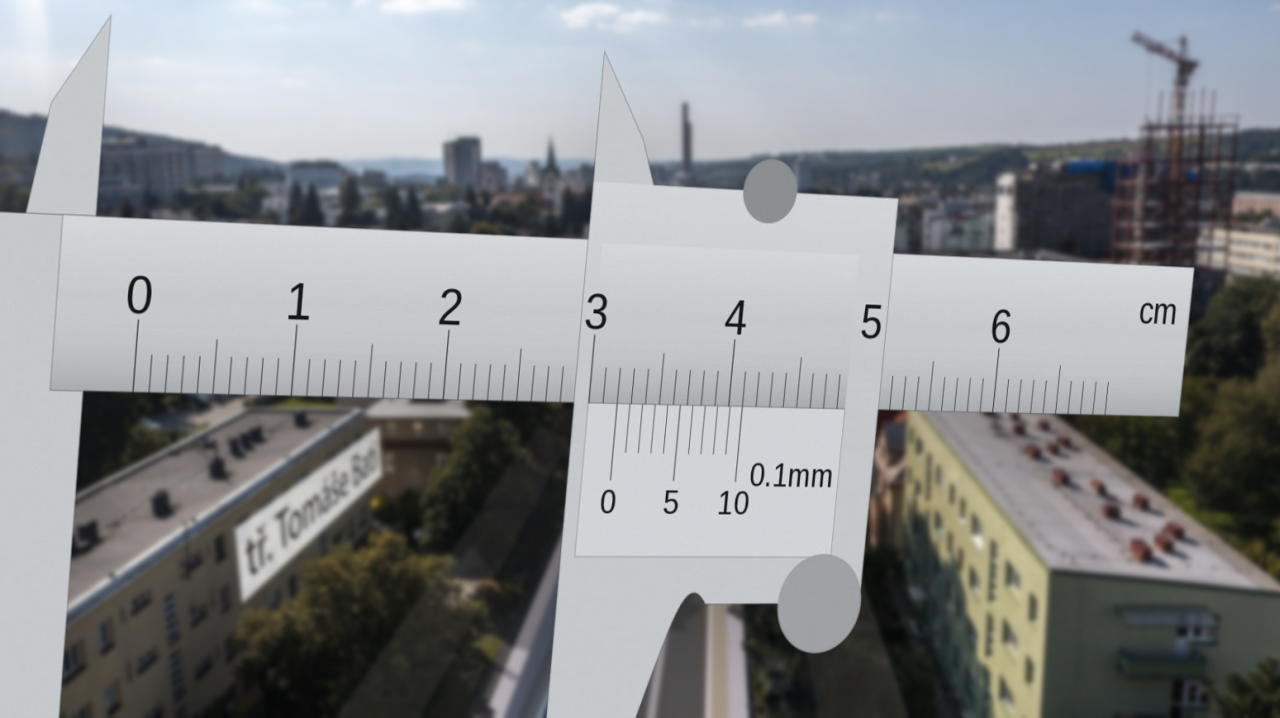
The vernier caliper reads 32.0 mm
